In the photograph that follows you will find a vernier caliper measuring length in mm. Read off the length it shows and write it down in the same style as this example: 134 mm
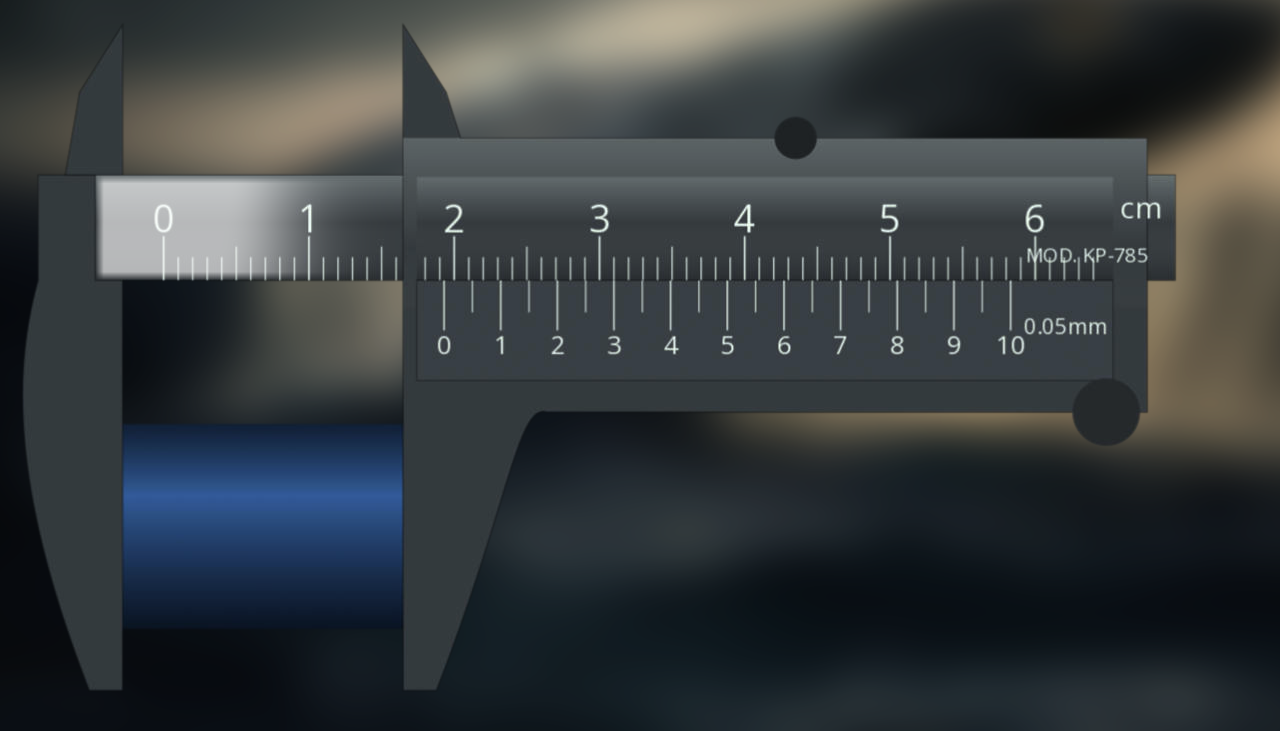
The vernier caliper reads 19.3 mm
